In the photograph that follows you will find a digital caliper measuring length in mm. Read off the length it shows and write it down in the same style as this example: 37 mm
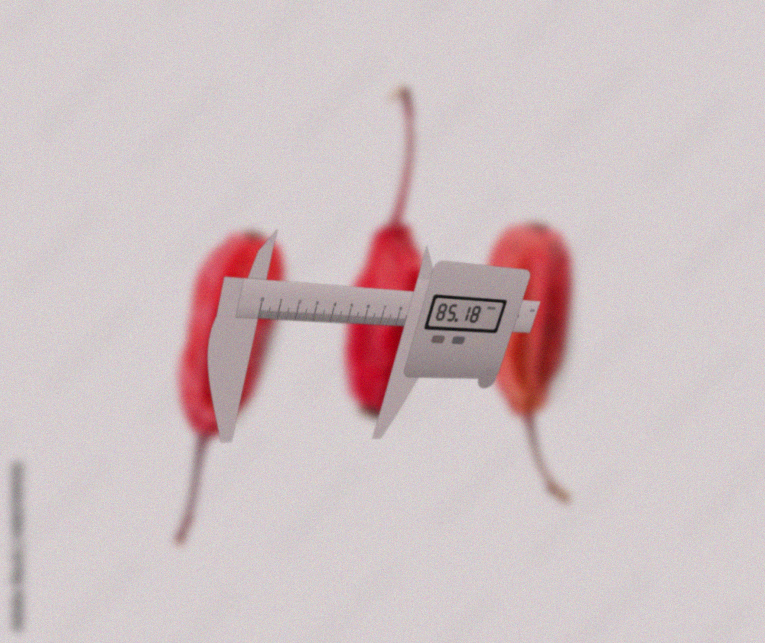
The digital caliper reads 85.18 mm
